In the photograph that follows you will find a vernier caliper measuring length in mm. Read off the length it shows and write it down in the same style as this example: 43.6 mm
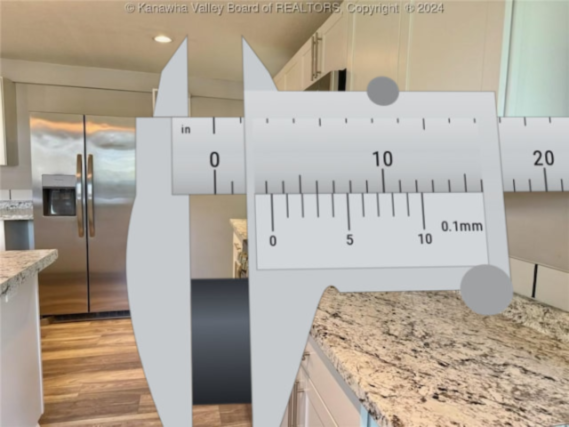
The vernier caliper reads 3.3 mm
